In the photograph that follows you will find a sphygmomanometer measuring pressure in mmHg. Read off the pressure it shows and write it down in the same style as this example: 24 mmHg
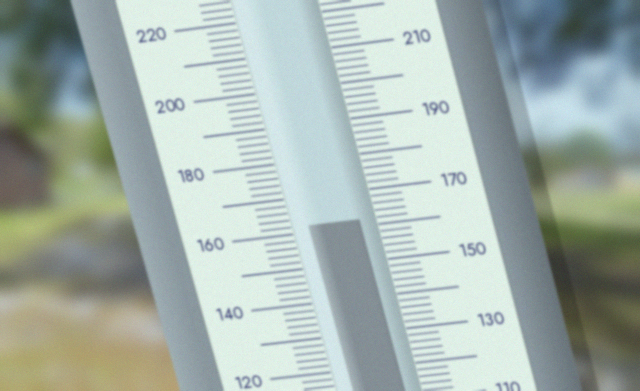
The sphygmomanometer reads 162 mmHg
